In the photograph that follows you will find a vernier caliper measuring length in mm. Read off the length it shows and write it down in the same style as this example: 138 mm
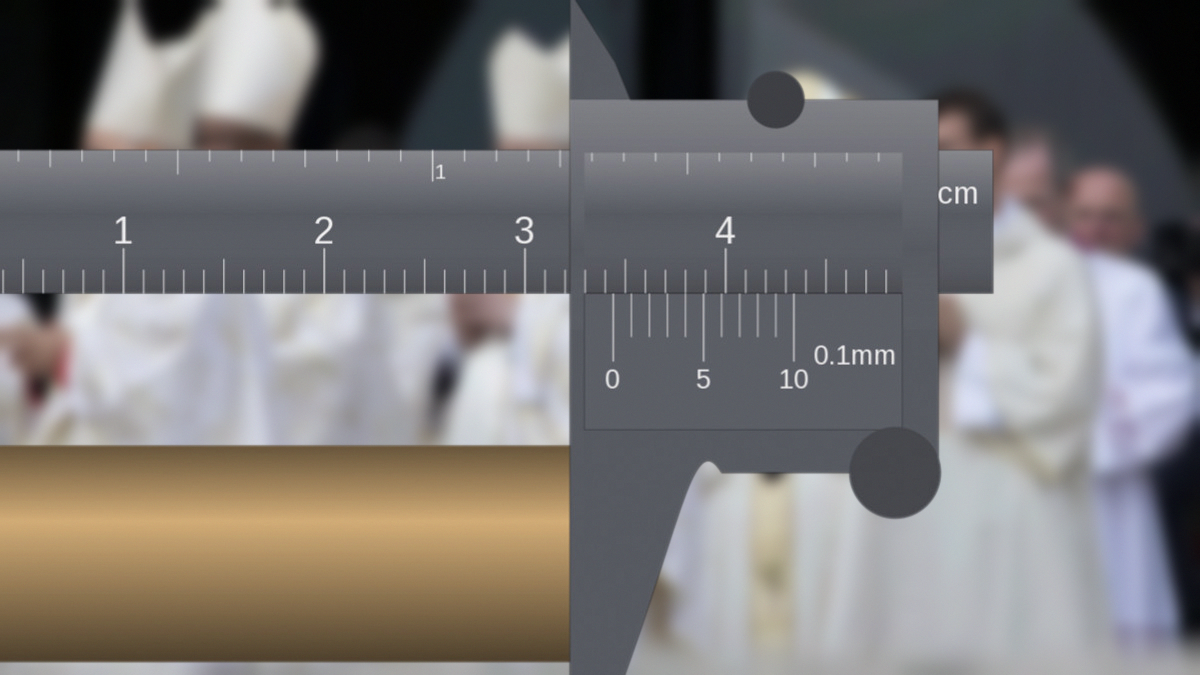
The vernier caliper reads 34.4 mm
